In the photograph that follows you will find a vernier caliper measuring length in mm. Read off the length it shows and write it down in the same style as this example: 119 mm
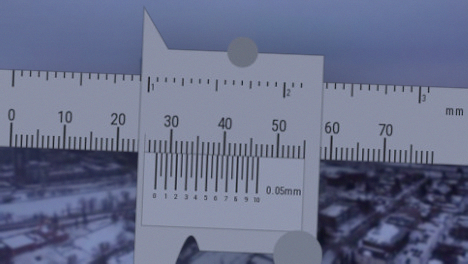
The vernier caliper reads 27.4 mm
